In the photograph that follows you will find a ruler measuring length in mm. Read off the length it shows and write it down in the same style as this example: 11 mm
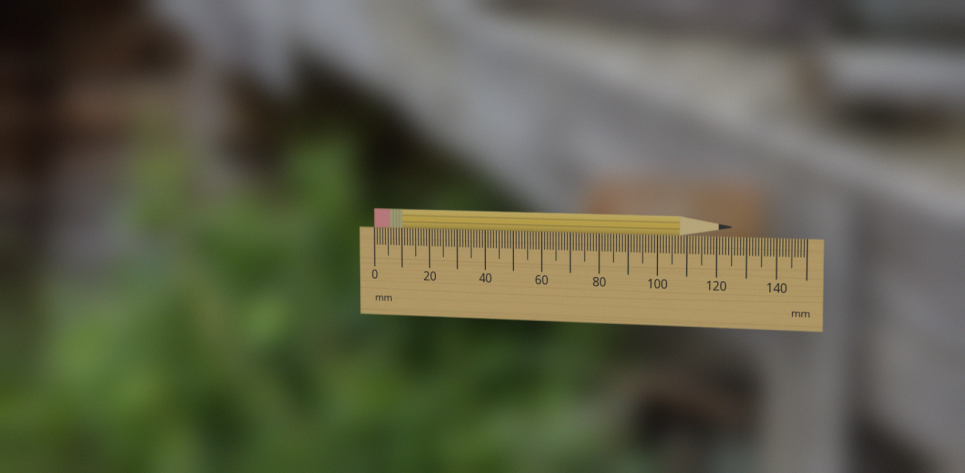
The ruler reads 125 mm
